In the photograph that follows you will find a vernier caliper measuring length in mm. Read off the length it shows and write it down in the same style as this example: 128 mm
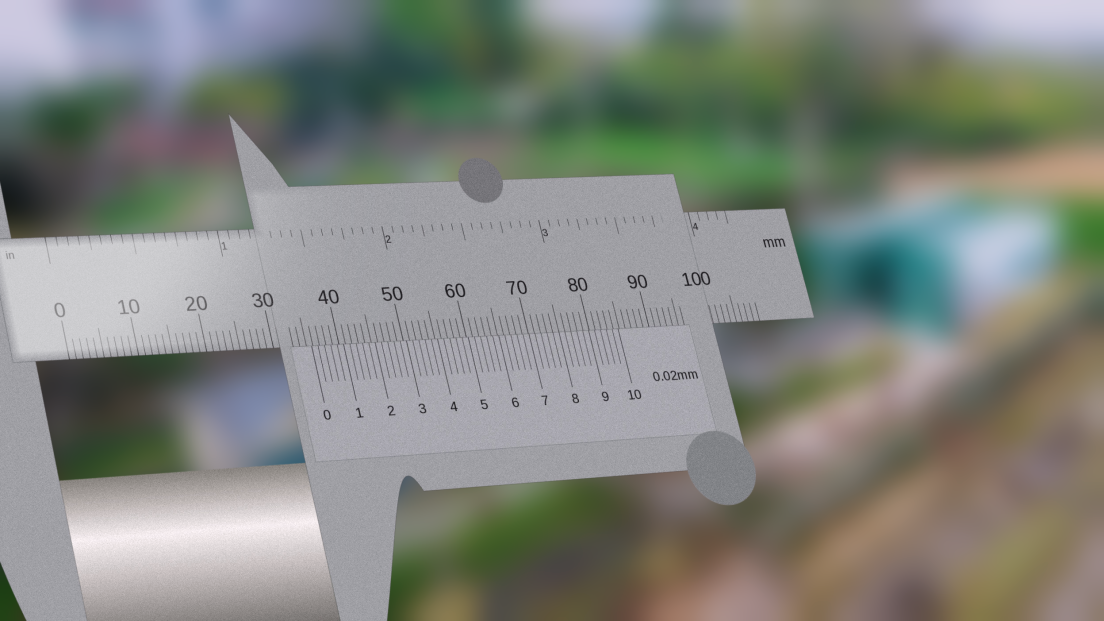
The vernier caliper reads 35.8 mm
